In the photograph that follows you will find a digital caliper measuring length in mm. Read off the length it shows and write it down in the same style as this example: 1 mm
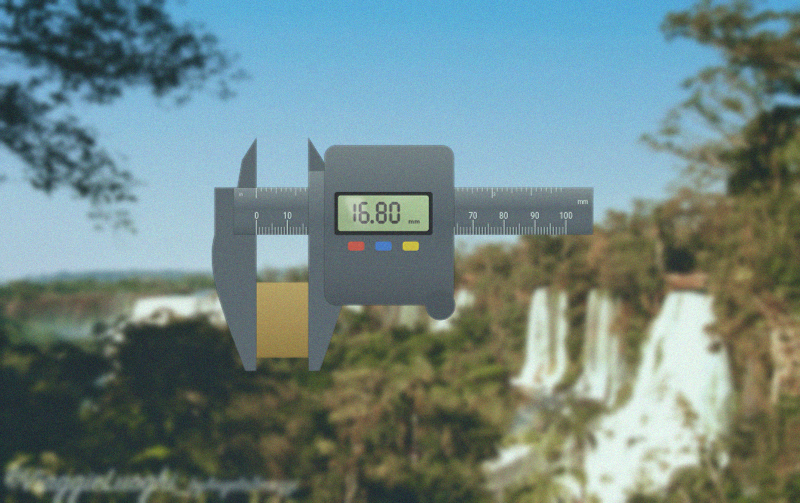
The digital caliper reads 16.80 mm
